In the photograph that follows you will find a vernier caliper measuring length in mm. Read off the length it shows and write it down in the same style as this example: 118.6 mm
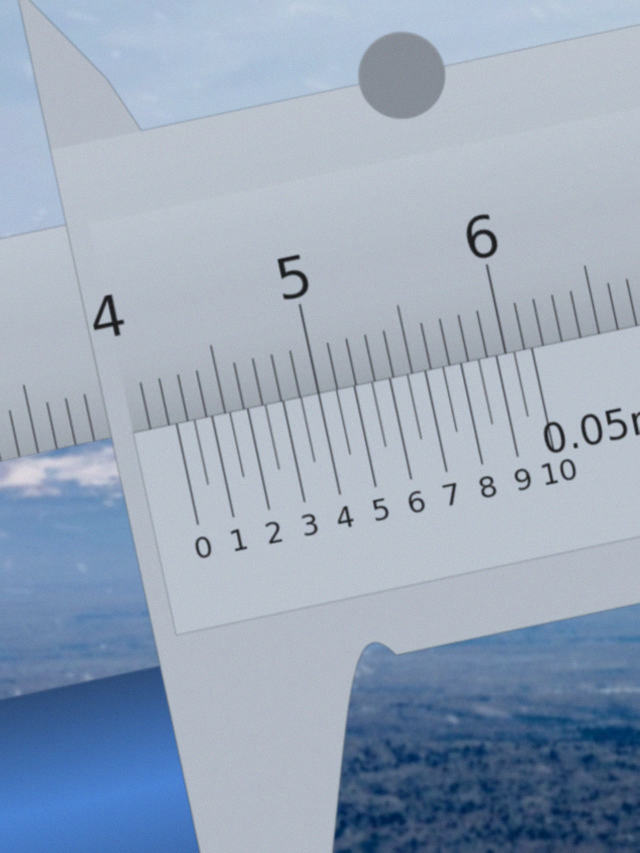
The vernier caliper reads 42.4 mm
